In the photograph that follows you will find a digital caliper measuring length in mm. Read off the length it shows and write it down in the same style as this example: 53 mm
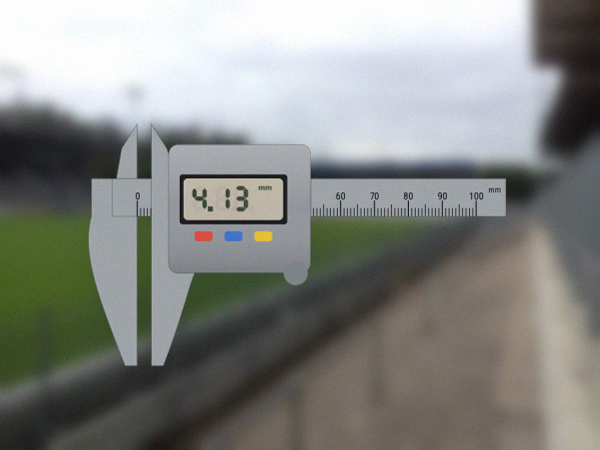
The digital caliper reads 4.13 mm
